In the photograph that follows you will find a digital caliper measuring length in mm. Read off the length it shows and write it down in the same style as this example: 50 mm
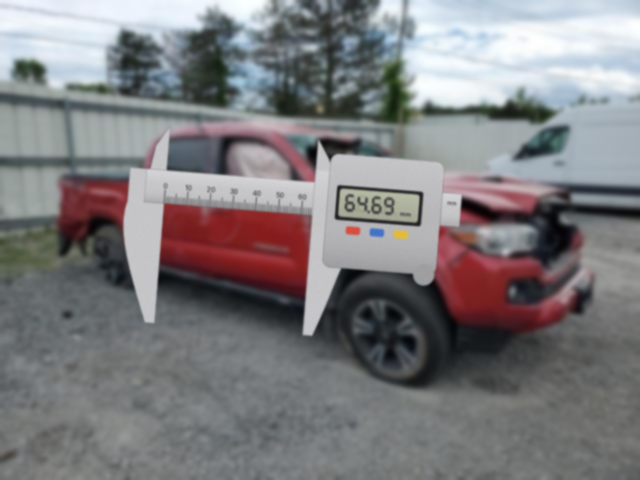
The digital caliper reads 64.69 mm
